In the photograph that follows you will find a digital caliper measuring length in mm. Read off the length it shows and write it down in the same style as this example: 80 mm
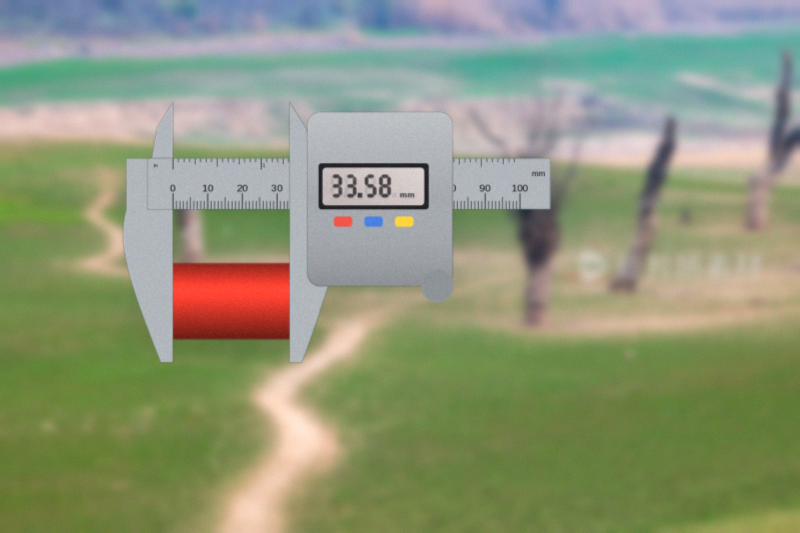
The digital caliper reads 33.58 mm
